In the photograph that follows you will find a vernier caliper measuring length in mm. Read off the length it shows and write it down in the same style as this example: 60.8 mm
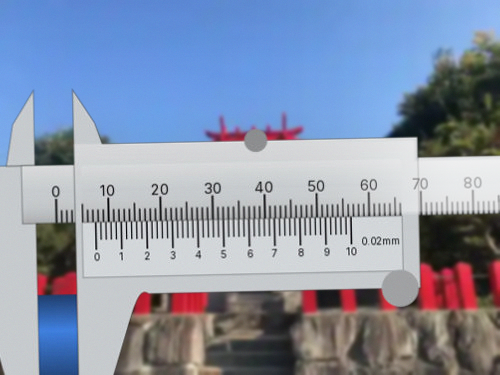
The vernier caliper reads 7.5 mm
